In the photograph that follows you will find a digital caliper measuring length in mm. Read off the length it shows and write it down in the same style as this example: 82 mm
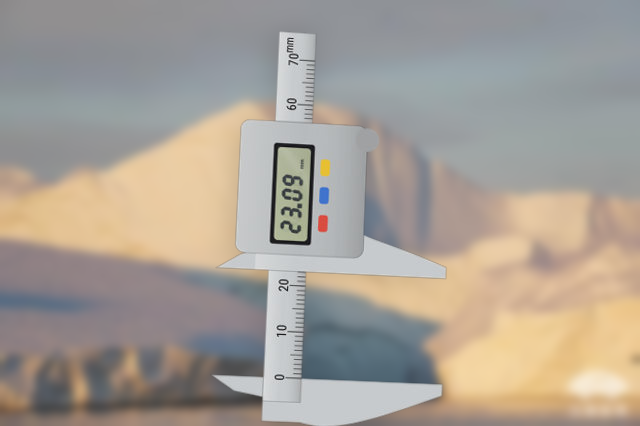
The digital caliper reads 23.09 mm
